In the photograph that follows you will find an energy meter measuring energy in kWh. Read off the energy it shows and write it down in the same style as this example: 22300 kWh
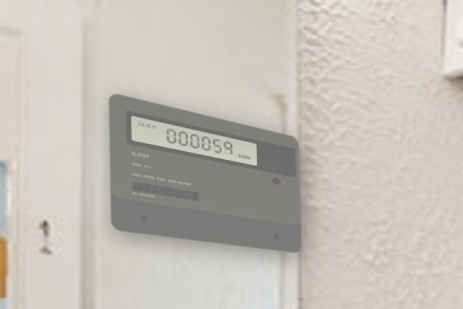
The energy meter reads 59 kWh
